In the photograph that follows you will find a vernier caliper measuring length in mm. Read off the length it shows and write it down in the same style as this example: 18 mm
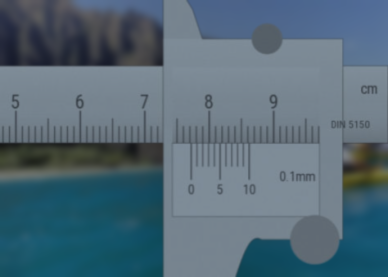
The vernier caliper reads 77.2 mm
